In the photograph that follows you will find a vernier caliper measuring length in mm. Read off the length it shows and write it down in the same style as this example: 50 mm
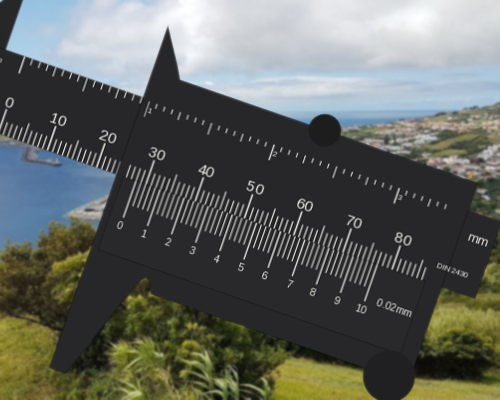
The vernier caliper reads 28.0 mm
